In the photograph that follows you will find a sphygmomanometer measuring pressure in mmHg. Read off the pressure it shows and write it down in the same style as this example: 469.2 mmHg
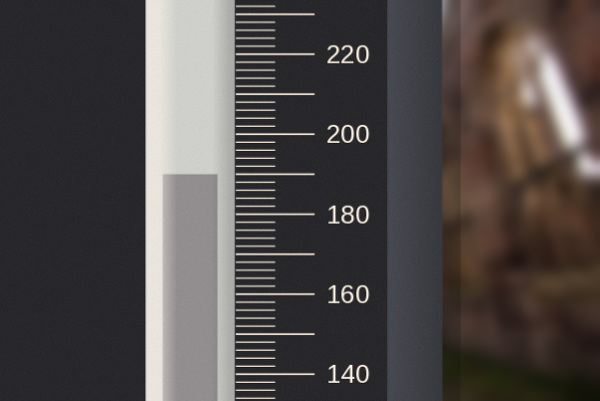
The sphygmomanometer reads 190 mmHg
